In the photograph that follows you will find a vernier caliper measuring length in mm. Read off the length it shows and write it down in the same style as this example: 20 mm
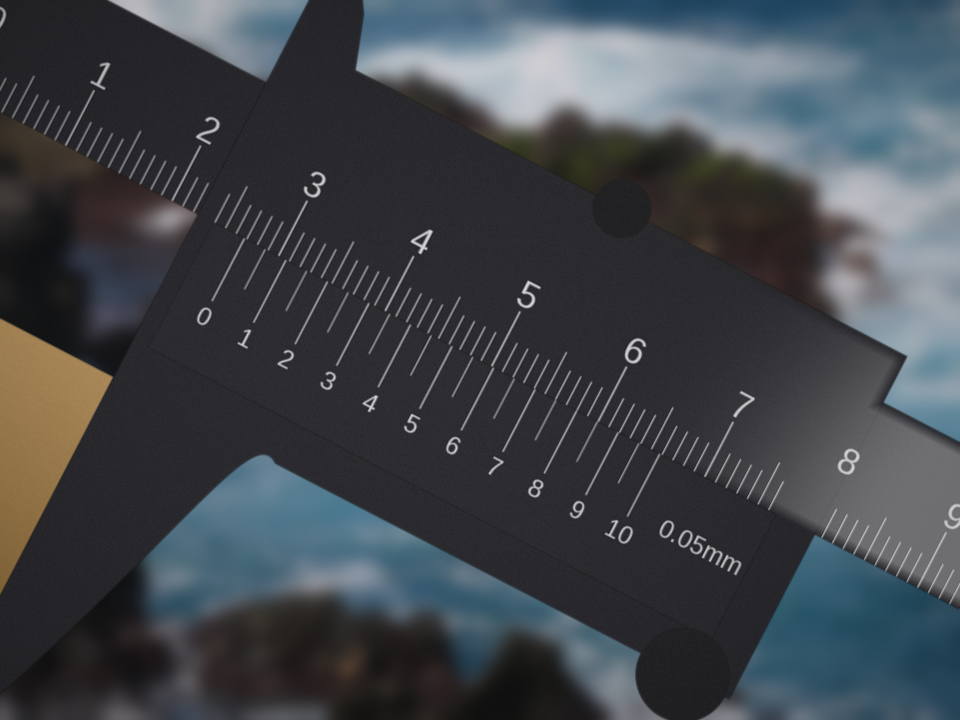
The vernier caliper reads 26.8 mm
